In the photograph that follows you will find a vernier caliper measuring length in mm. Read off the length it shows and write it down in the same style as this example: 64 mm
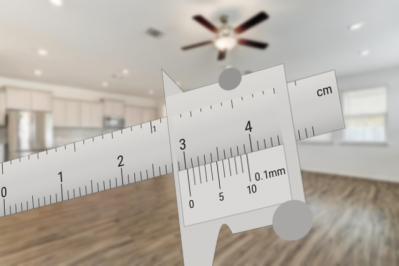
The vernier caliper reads 30.2 mm
